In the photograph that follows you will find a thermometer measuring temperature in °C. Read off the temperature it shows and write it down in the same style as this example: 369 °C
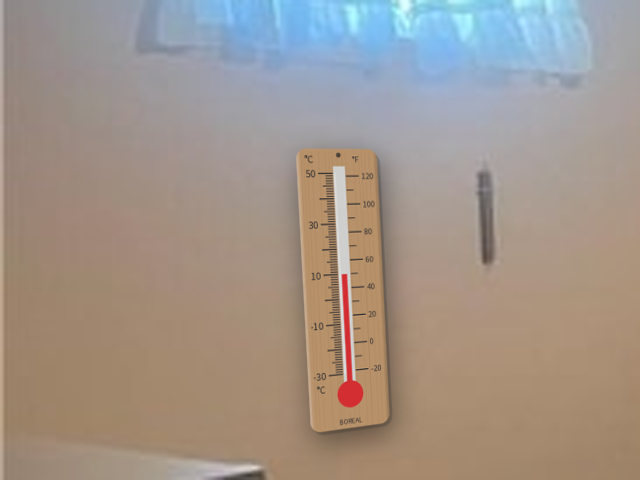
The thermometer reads 10 °C
